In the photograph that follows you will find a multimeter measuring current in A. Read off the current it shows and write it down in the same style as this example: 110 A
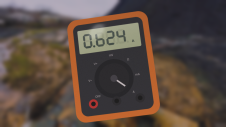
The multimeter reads 0.624 A
